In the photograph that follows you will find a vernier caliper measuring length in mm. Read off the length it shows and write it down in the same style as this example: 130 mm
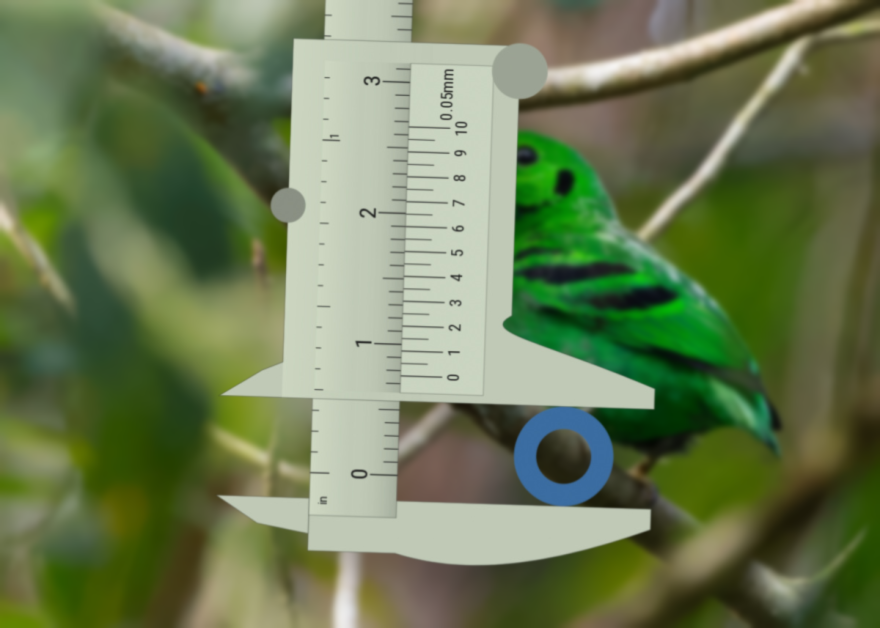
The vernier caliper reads 7.6 mm
